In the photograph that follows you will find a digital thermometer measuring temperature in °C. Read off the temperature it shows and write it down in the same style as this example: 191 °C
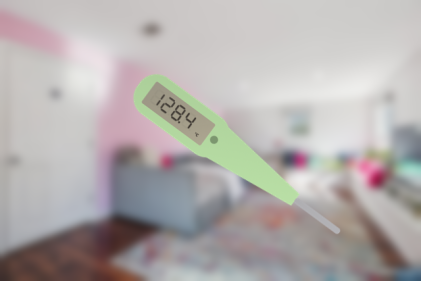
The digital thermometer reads 128.4 °C
